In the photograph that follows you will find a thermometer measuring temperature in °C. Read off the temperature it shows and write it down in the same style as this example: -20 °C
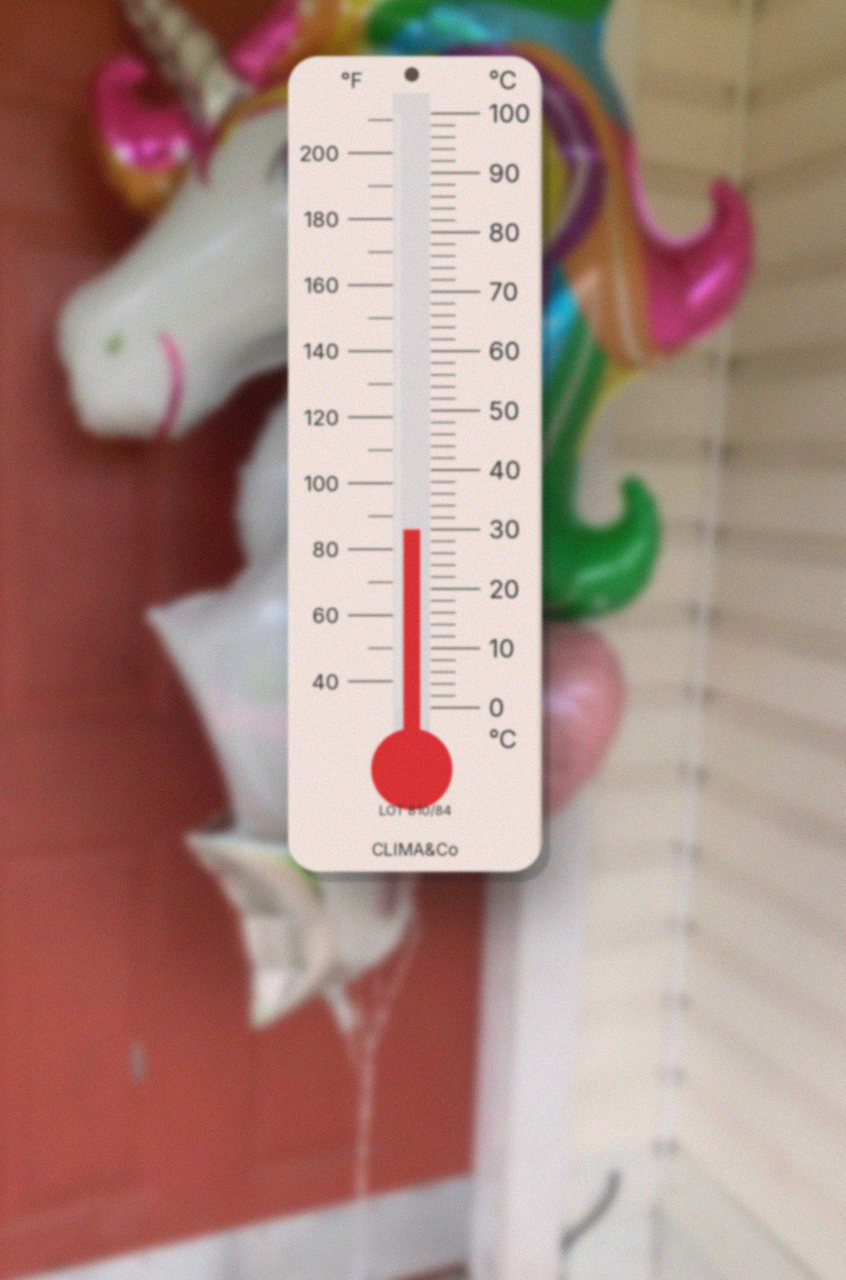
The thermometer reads 30 °C
